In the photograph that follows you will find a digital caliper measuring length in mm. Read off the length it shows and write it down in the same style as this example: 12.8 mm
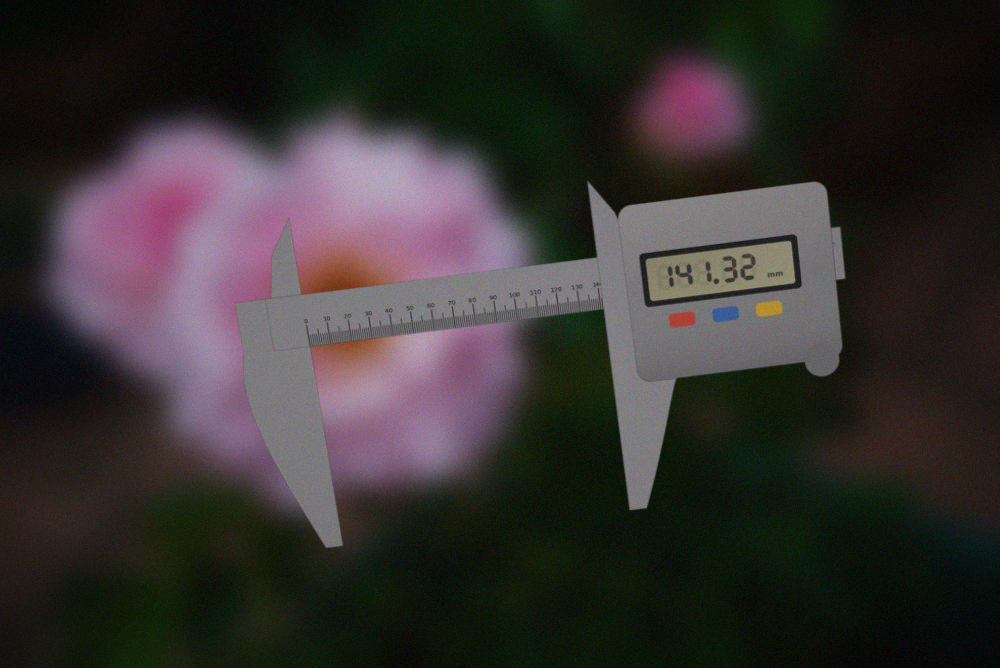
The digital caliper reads 141.32 mm
